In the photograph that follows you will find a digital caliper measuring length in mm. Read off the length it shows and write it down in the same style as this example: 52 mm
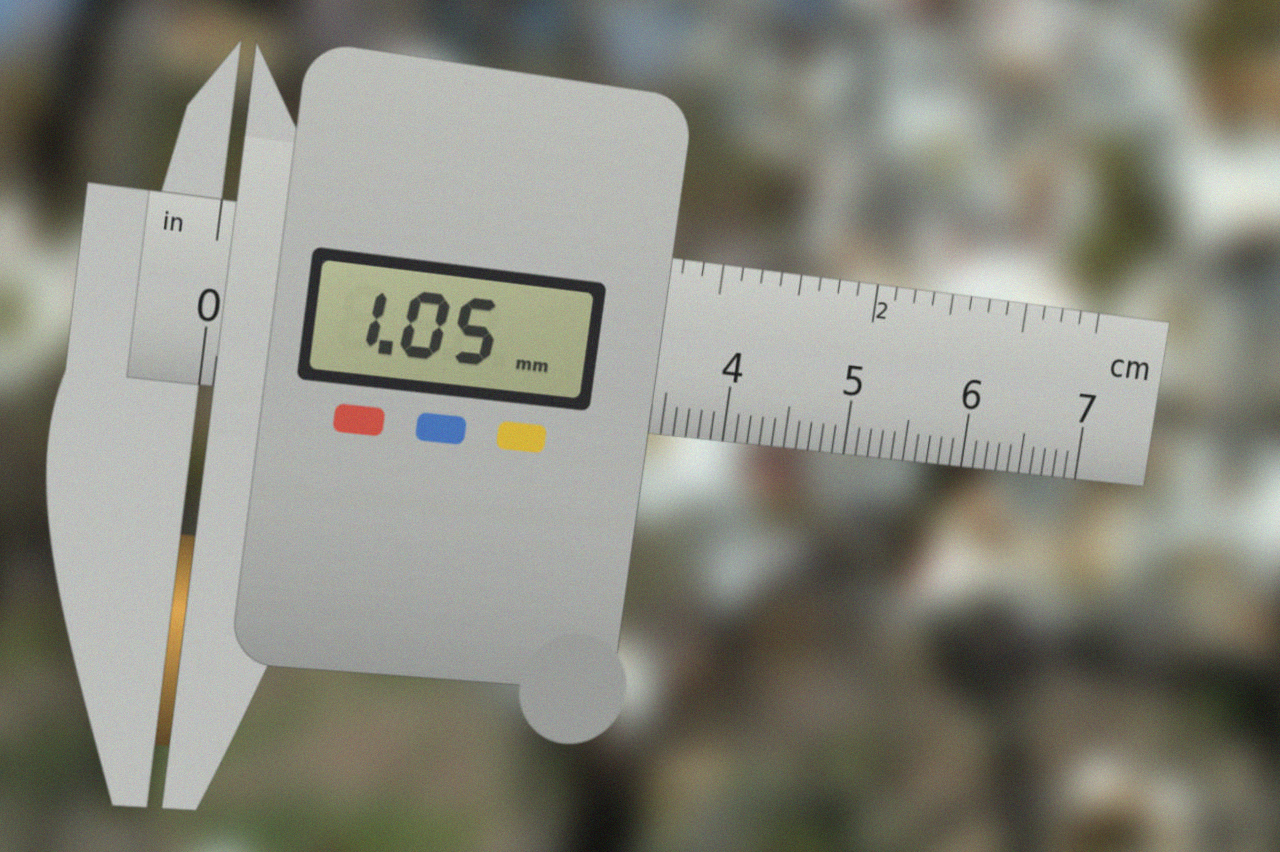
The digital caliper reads 1.05 mm
